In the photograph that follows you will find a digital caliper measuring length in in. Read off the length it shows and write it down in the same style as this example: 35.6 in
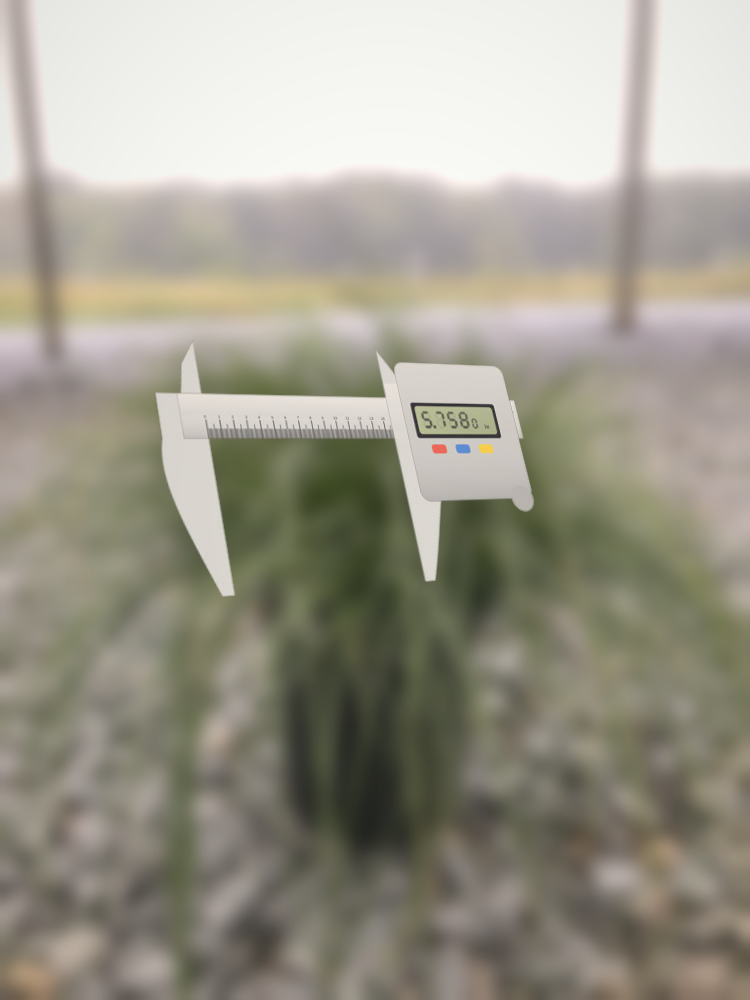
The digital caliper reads 5.7580 in
